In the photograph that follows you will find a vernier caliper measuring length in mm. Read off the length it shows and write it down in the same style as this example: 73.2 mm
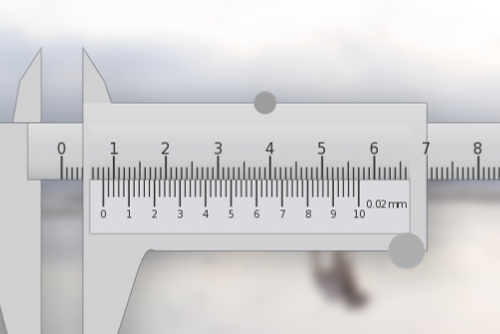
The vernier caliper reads 8.0 mm
